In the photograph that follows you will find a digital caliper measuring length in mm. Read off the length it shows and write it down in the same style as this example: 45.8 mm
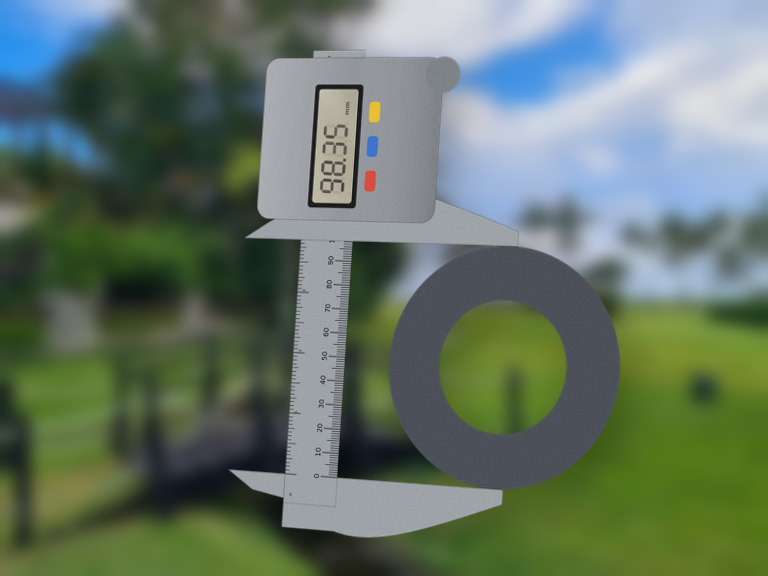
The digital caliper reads 98.35 mm
